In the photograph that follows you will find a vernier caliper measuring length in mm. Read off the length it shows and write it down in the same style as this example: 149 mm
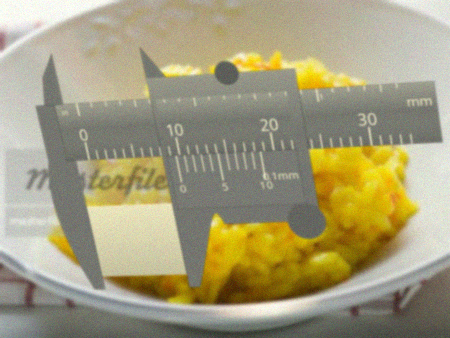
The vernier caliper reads 9.6 mm
